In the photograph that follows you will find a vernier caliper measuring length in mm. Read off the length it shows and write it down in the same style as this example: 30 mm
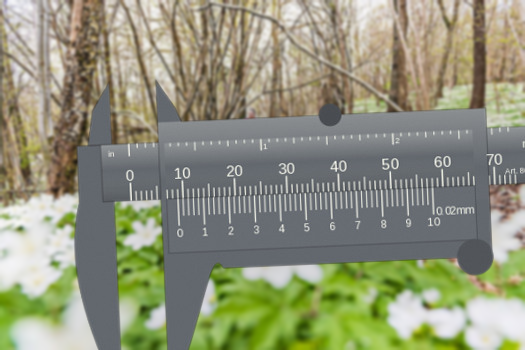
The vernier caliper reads 9.0 mm
